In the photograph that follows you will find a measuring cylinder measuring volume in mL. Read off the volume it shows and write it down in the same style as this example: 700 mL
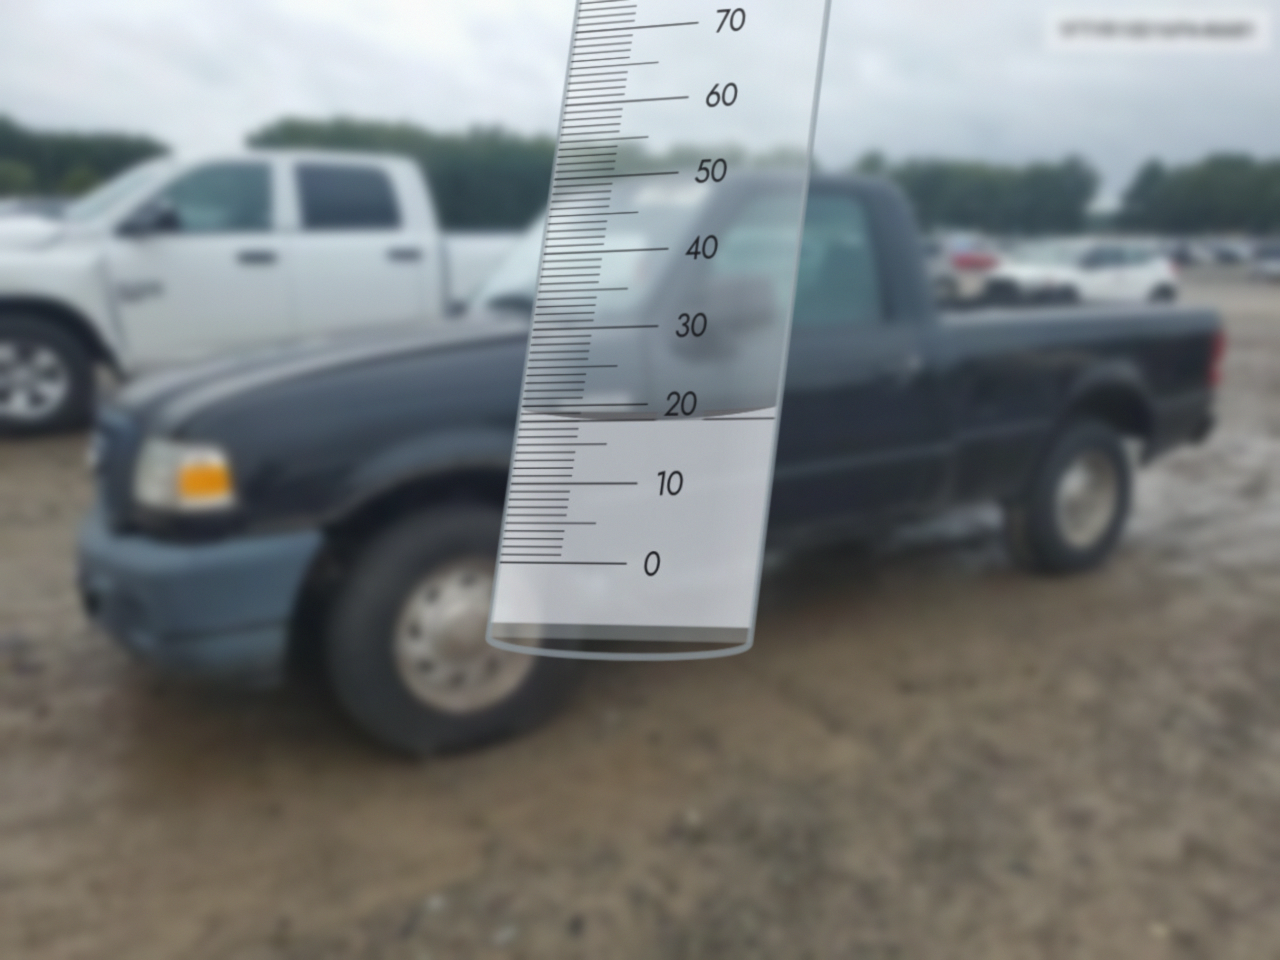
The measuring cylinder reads 18 mL
